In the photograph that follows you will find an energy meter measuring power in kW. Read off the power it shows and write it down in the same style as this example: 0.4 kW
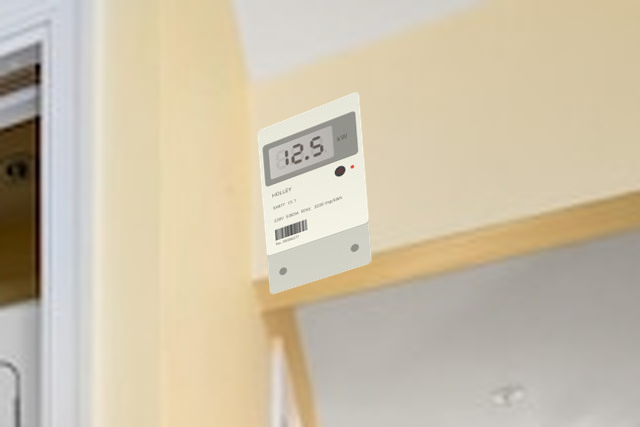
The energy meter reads 12.5 kW
